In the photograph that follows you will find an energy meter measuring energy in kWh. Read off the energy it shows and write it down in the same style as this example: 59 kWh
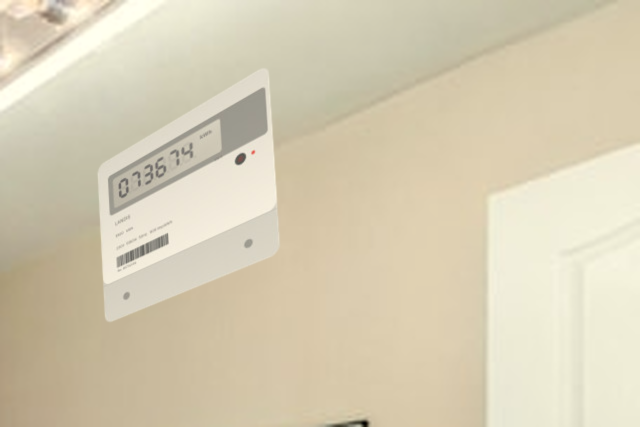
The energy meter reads 73674 kWh
